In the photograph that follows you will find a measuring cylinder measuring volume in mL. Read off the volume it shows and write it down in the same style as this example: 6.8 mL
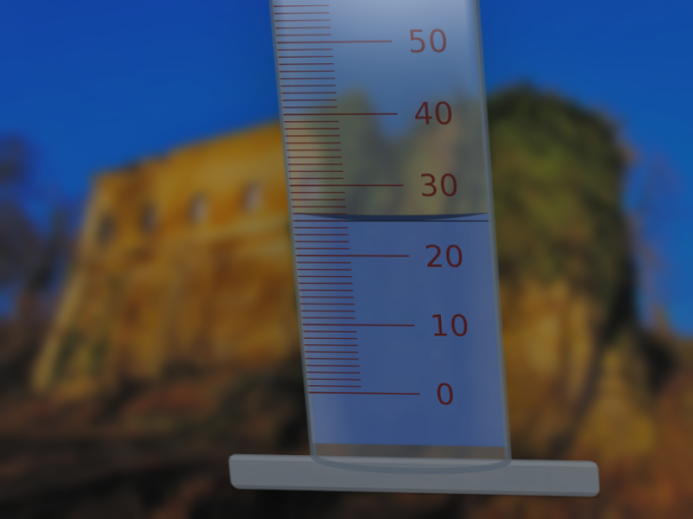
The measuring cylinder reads 25 mL
